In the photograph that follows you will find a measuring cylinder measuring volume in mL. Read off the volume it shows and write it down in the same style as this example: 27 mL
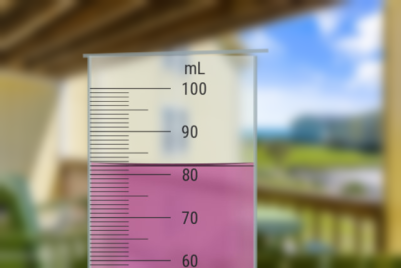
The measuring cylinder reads 82 mL
